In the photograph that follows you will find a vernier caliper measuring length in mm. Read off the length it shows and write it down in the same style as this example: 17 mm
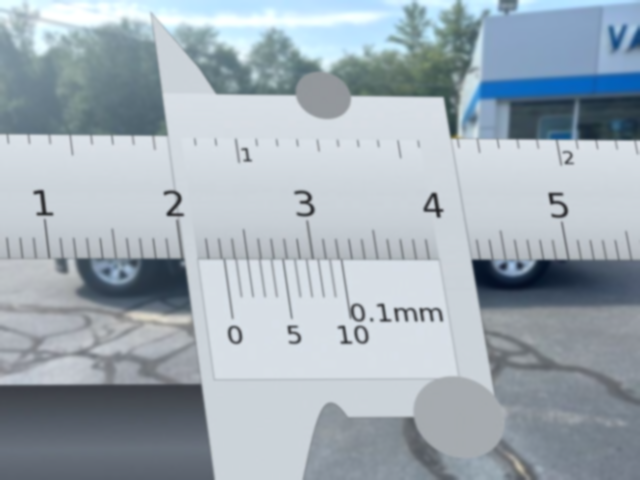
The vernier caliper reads 23.2 mm
